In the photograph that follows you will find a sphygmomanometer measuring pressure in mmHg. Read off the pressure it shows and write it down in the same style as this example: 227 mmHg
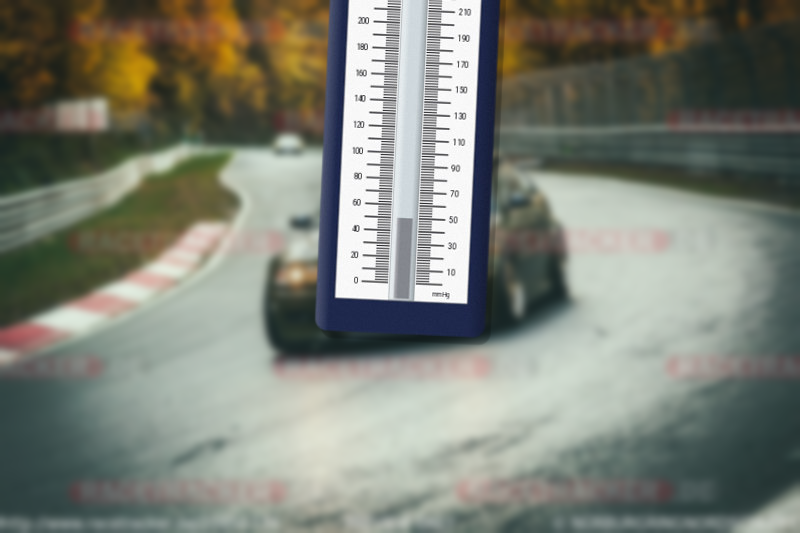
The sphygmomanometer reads 50 mmHg
